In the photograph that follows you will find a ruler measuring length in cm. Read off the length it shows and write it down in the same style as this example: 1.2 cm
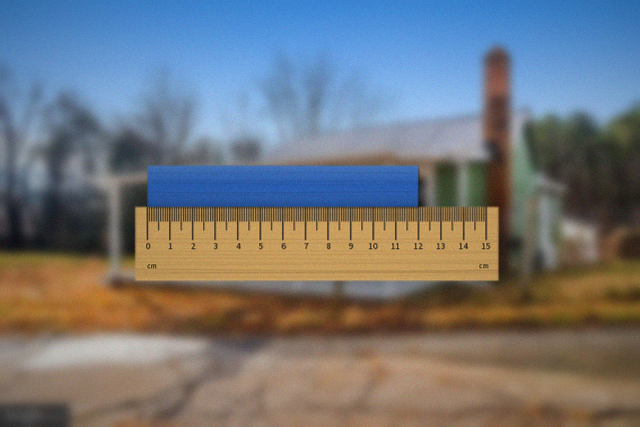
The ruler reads 12 cm
